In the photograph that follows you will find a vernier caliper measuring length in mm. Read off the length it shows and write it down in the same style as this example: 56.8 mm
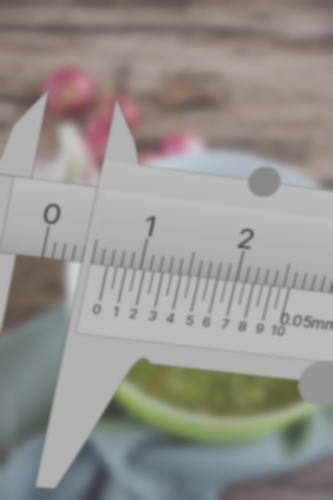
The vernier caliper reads 6.6 mm
